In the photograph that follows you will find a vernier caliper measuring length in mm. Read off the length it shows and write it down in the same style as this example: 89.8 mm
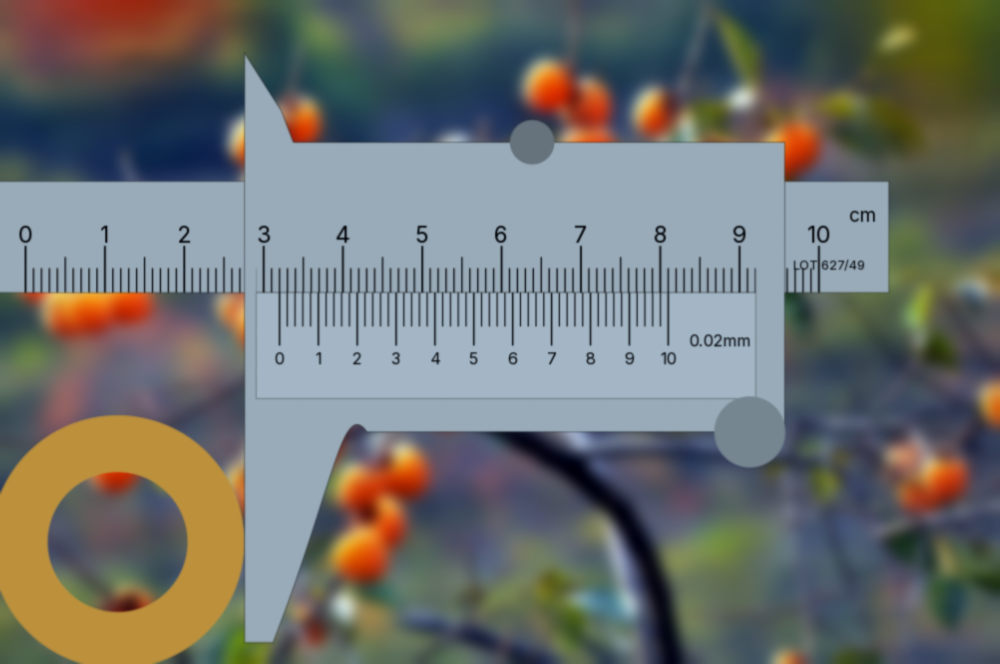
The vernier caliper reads 32.0 mm
